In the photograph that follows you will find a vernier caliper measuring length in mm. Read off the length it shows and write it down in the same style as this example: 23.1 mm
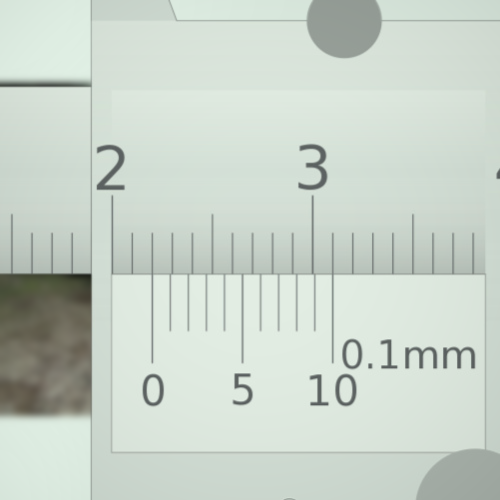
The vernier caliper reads 22.0 mm
